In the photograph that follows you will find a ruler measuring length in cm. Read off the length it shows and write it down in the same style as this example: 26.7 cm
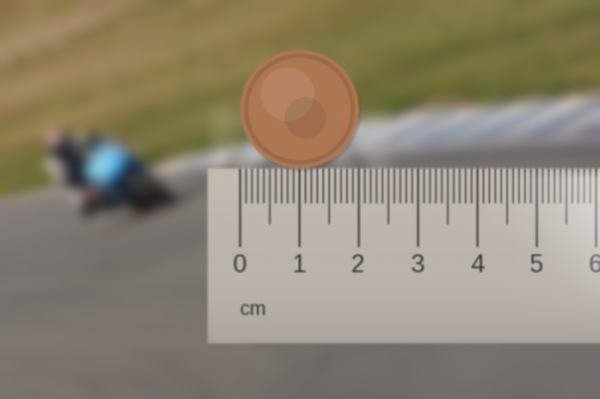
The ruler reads 2 cm
